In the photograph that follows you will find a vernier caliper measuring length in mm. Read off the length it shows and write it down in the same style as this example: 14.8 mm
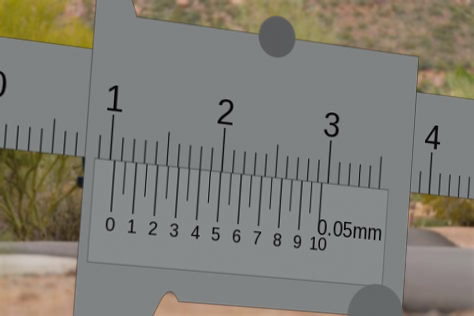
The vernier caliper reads 10.4 mm
